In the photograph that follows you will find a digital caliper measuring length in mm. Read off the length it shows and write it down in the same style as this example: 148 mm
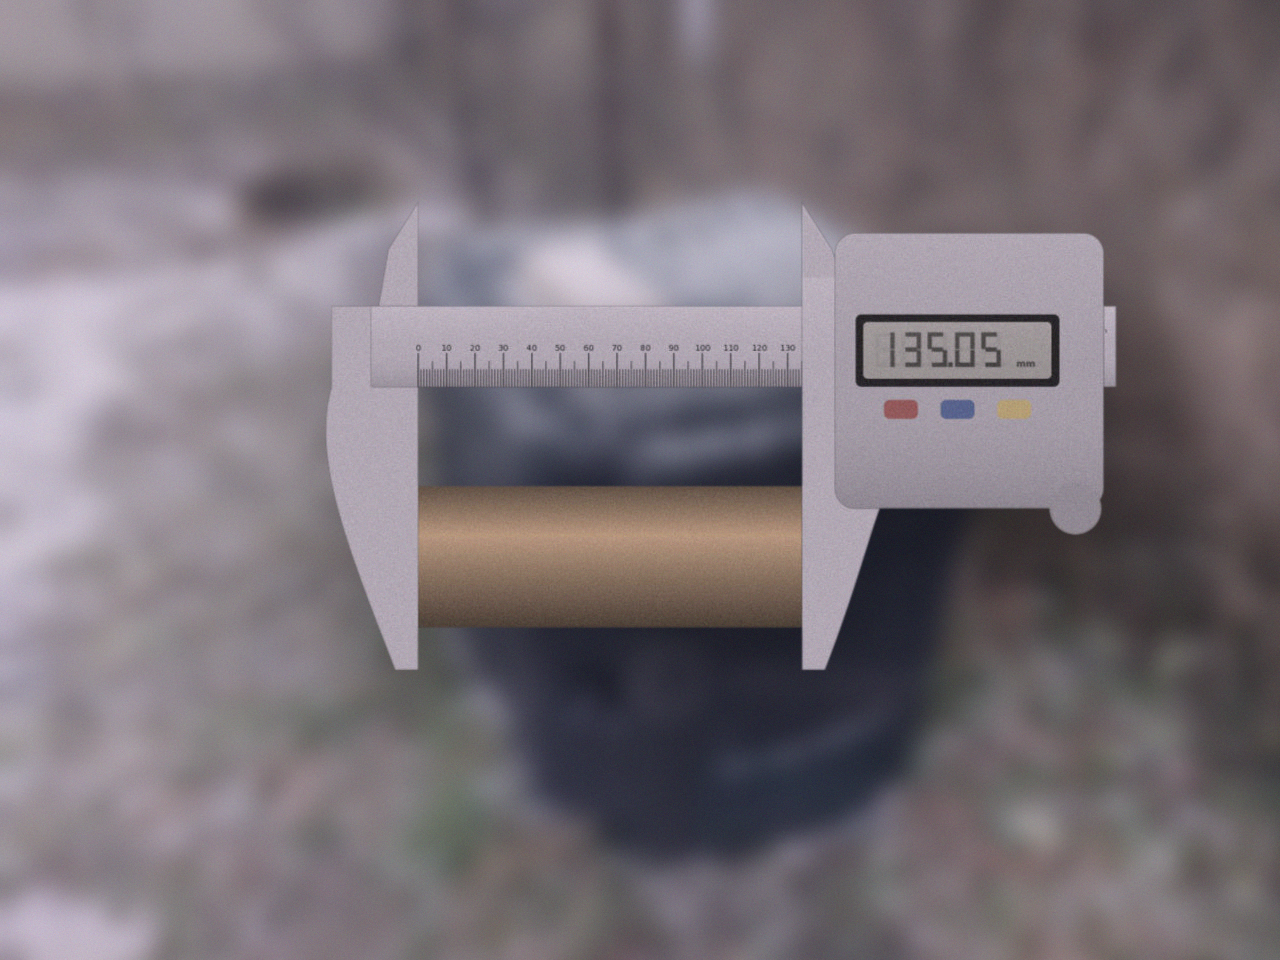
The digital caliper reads 135.05 mm
